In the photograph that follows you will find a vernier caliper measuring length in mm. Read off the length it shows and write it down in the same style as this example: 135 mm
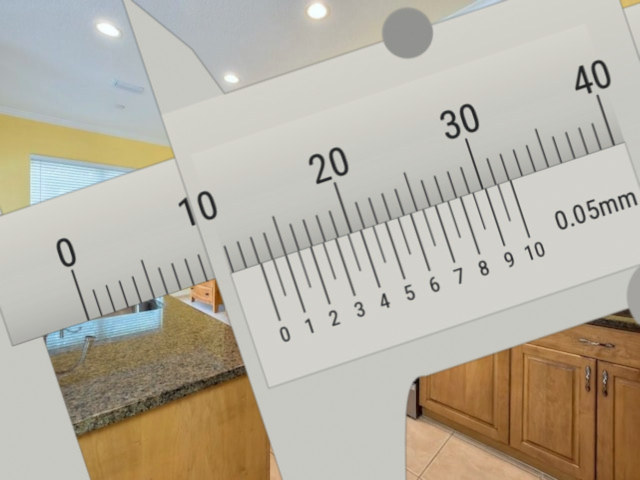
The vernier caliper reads 13.1 mm
